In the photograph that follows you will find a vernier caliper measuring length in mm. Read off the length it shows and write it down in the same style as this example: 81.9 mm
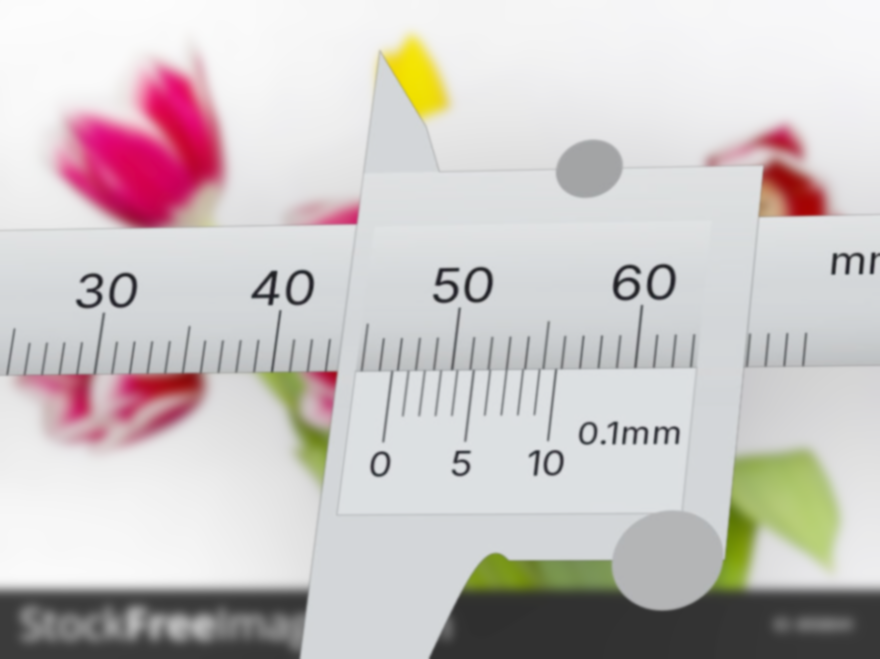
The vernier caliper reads 46.7 mm
